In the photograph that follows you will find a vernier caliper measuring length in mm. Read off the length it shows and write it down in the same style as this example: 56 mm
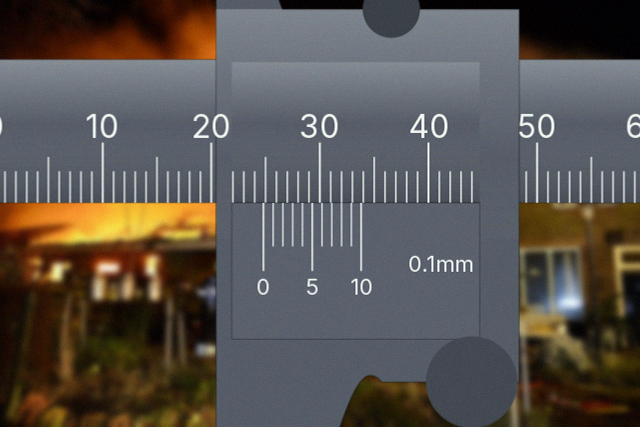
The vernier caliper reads 24.8 mm
